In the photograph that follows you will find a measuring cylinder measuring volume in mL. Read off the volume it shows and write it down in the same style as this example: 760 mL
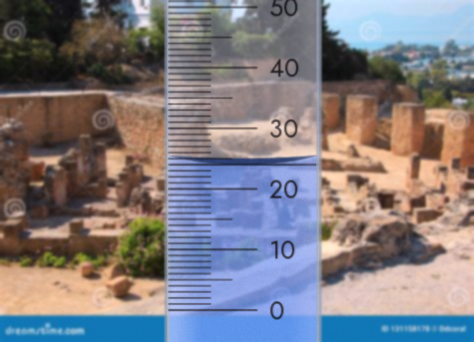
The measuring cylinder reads 24 mL
